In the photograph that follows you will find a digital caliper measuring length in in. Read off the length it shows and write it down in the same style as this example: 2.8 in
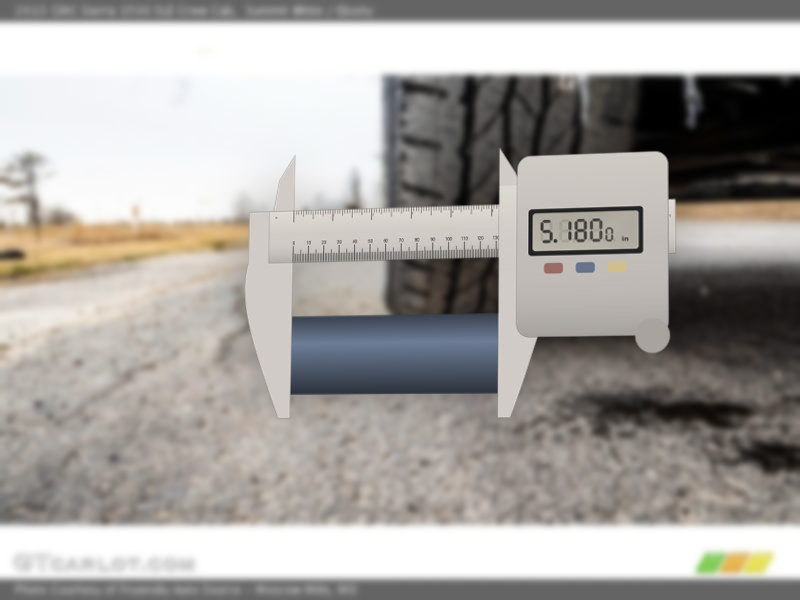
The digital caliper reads 5.1800 in
